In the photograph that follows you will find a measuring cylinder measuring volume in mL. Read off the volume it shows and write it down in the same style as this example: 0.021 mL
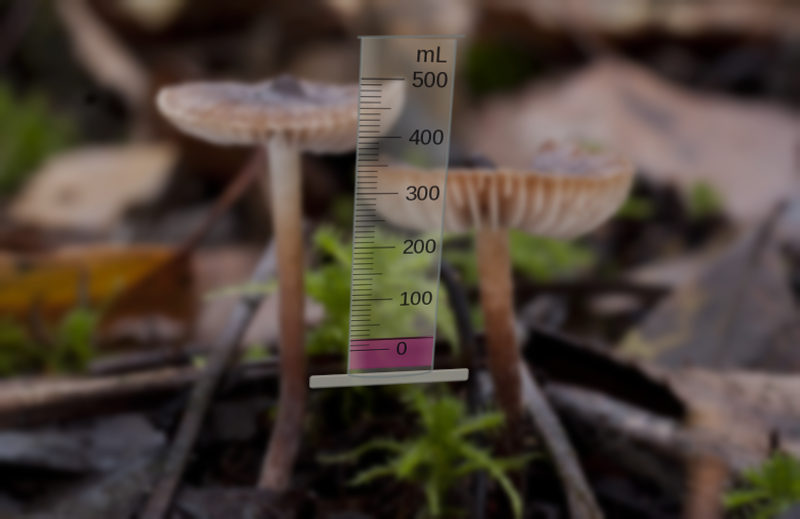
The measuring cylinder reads 20 mL
